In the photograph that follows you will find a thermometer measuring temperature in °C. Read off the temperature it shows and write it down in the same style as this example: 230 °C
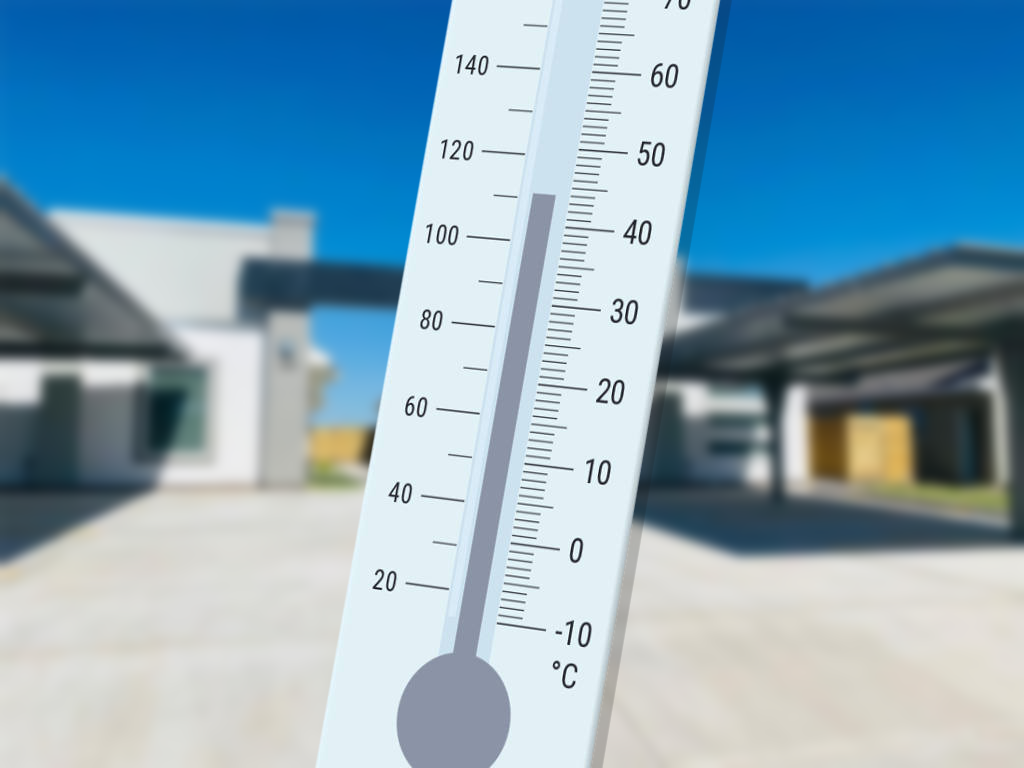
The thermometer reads 44 °C
